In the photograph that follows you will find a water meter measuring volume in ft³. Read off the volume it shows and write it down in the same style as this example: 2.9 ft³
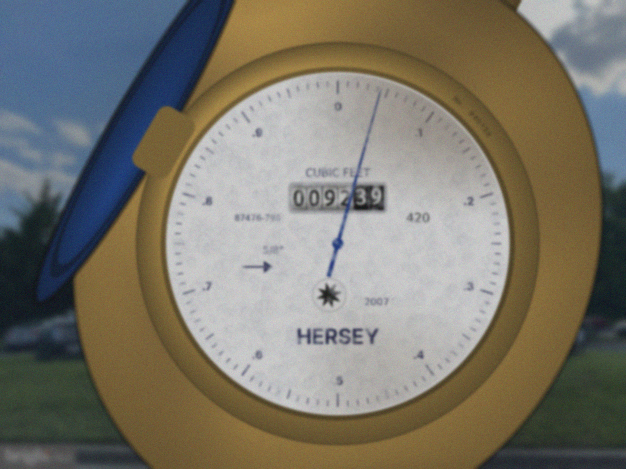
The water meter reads 9239.04 ft³
